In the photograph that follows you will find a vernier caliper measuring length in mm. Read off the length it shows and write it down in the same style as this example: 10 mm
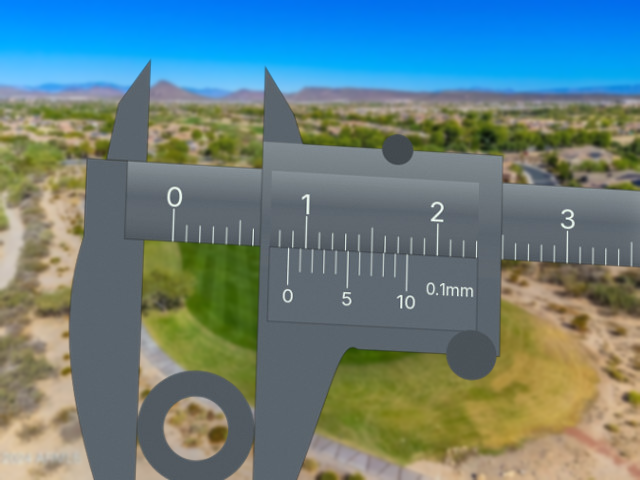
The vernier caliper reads 8.7 mm
